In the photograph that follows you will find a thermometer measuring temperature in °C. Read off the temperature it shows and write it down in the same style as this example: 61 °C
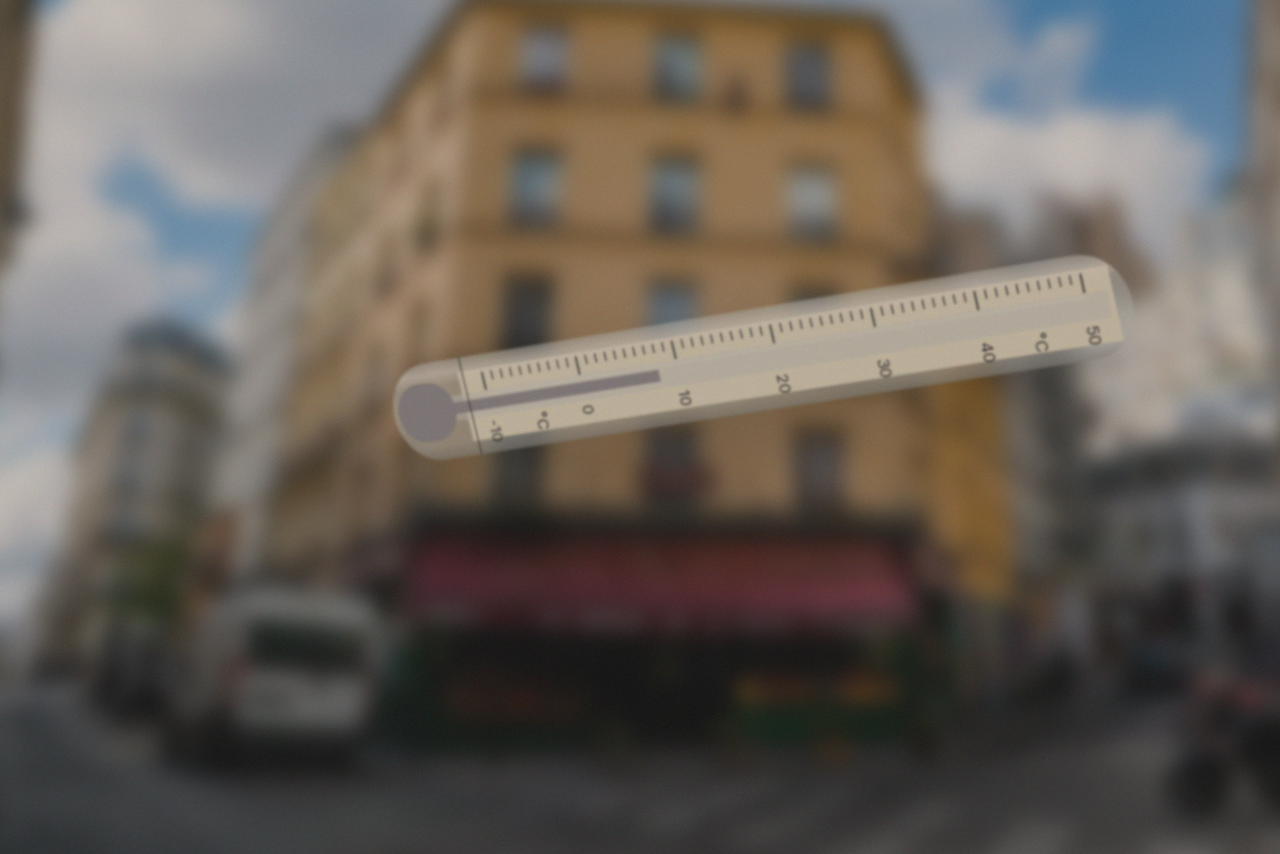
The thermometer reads 8 °C
